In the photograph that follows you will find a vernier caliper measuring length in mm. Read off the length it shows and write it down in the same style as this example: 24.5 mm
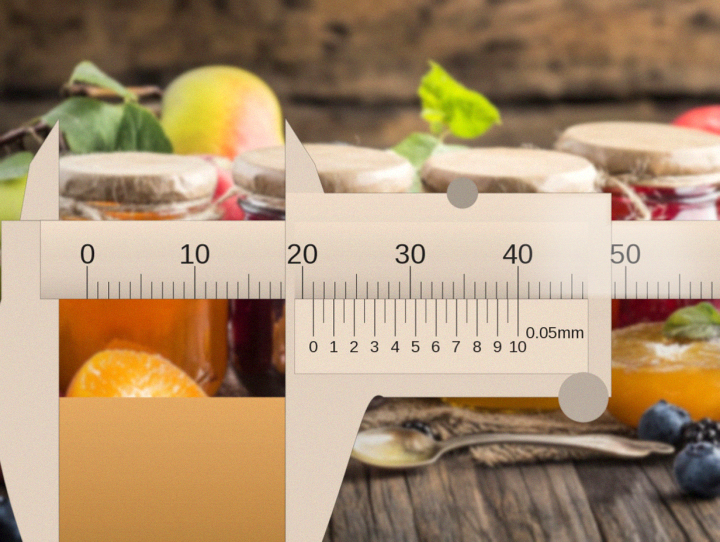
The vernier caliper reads 21.0 mm
